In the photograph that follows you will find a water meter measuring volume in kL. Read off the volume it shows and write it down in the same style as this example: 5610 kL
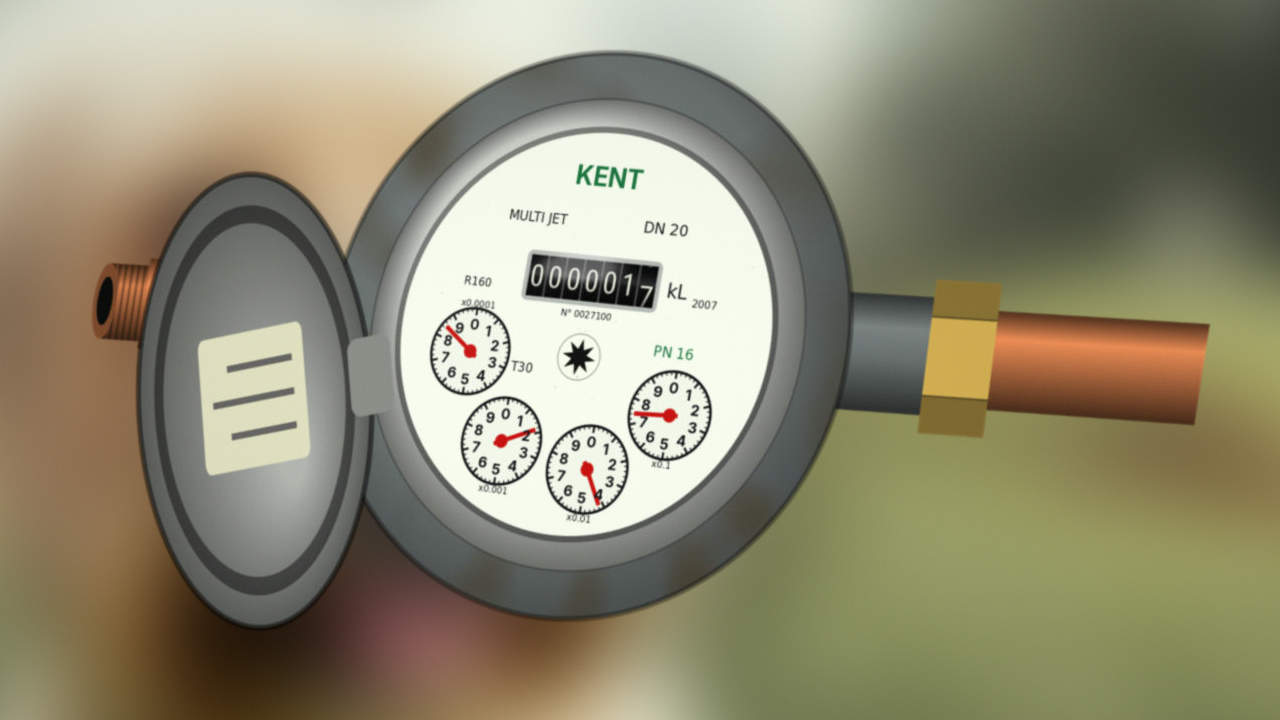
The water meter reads 16.7418 kL
